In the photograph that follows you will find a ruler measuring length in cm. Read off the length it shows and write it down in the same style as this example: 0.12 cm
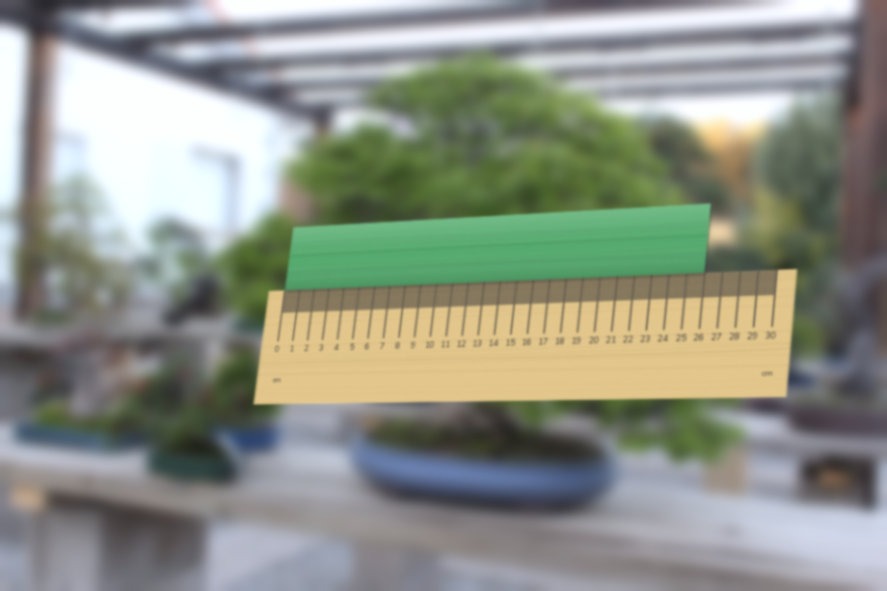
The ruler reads 26 cm
